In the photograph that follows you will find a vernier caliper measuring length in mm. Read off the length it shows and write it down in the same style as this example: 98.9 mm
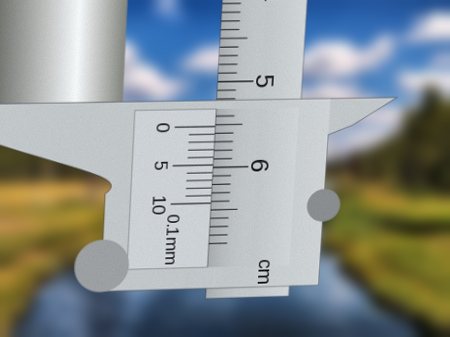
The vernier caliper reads 55.2 mm
